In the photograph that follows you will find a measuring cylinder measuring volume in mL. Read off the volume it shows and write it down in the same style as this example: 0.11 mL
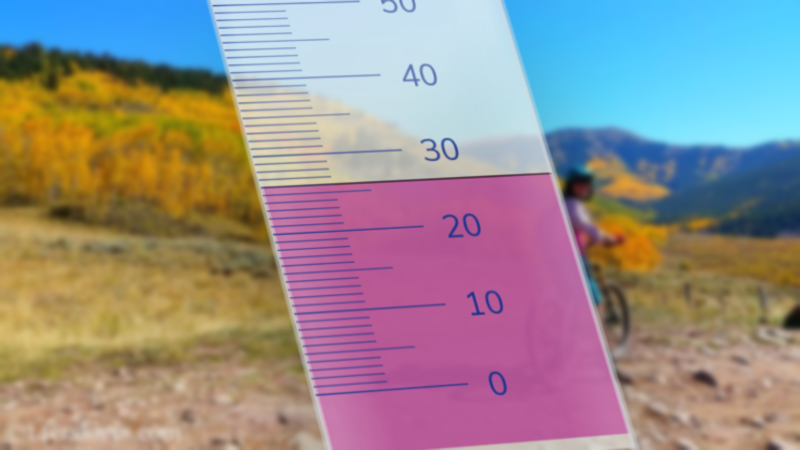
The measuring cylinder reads 26 mL
